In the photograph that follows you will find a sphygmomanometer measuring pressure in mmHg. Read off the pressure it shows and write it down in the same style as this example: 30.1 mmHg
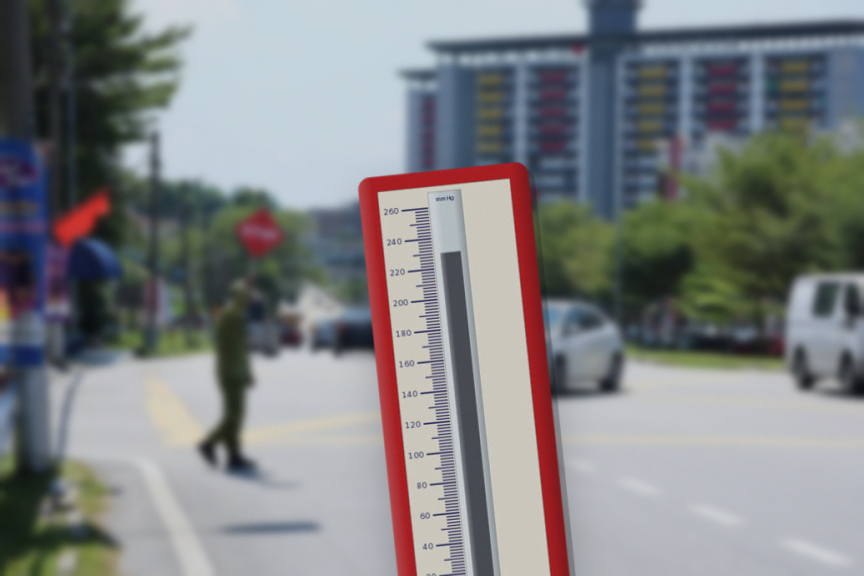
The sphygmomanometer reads 230 mmHg
